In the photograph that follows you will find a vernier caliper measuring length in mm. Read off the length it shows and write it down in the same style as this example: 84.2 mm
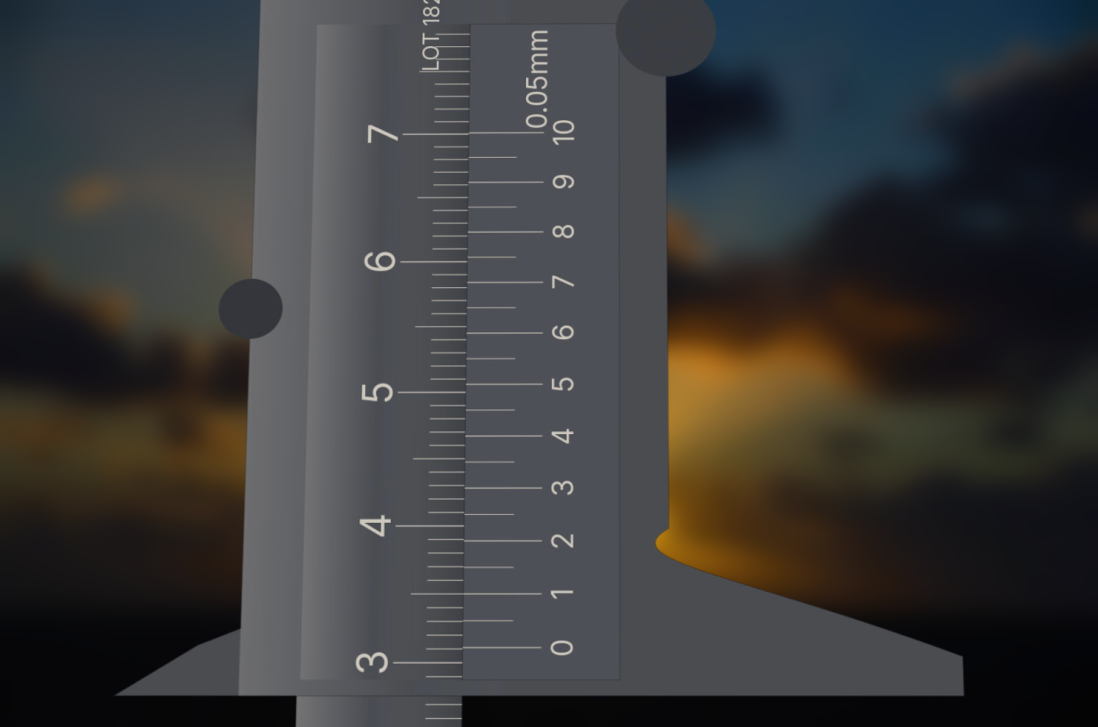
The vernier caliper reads 31.1 mm
